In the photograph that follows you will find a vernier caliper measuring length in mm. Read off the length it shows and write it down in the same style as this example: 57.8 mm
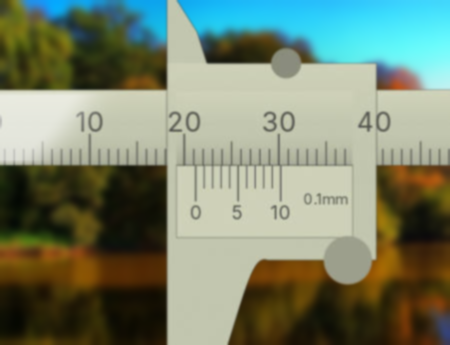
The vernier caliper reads 21.2 mm
